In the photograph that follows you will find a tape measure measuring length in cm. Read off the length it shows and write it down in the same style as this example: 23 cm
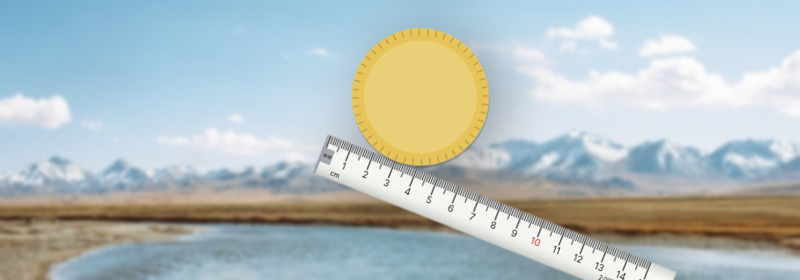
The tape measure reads 6 cm
